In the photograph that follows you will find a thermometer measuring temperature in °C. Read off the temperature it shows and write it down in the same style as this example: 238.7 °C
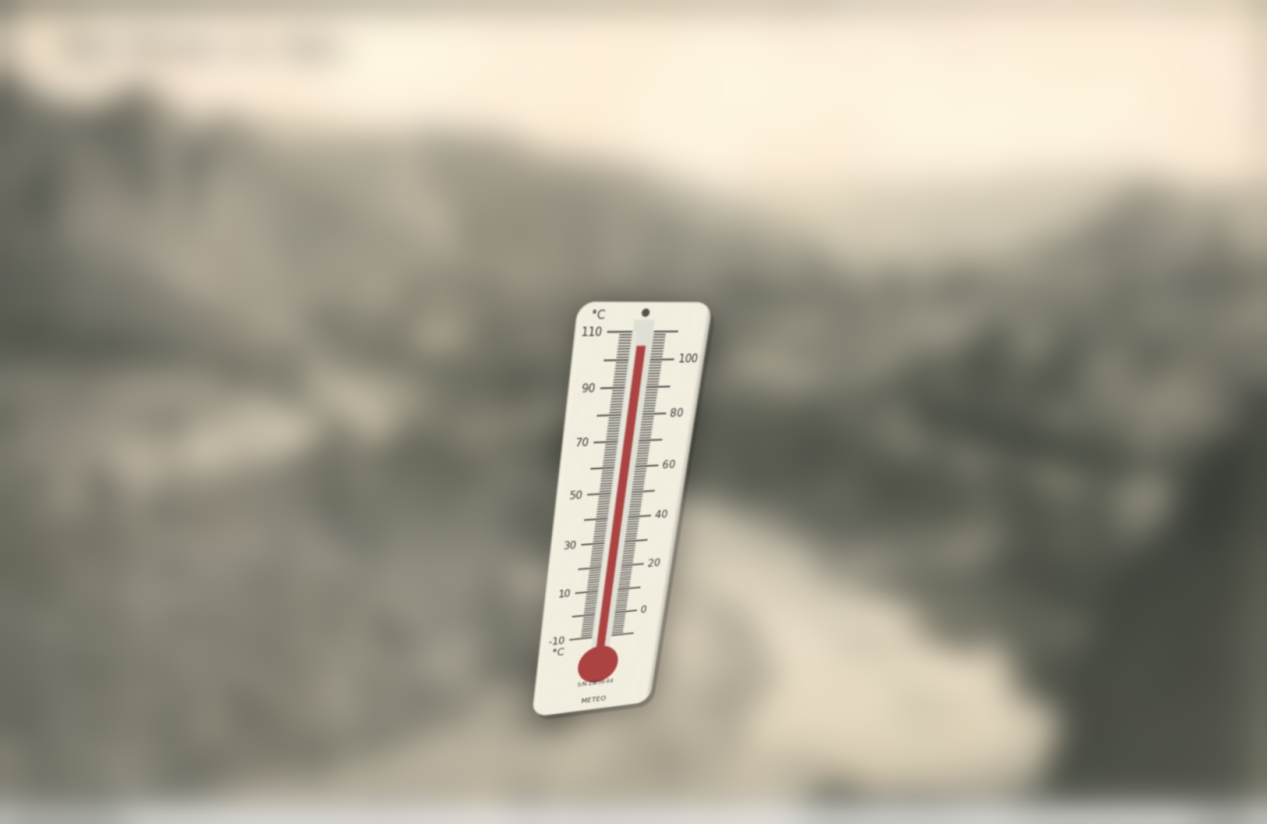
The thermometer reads 105 °C
